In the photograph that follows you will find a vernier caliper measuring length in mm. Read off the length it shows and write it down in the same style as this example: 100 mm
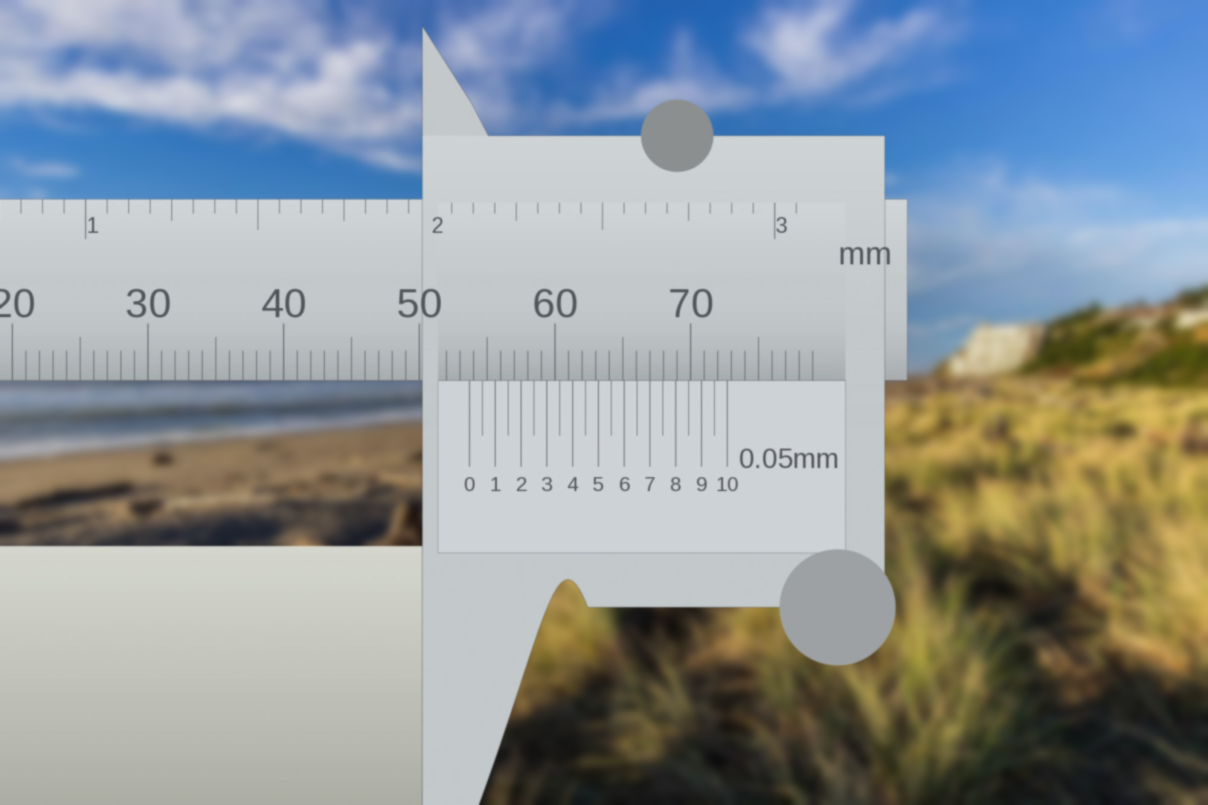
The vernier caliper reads 53.7 mm
